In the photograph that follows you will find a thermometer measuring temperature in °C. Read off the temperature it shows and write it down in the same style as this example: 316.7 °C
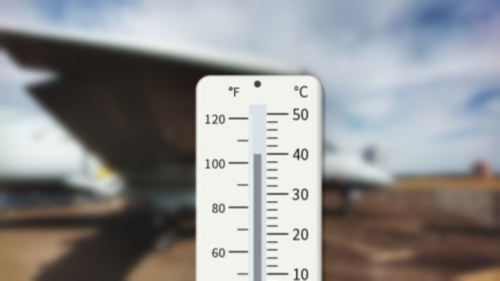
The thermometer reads 40 °C
